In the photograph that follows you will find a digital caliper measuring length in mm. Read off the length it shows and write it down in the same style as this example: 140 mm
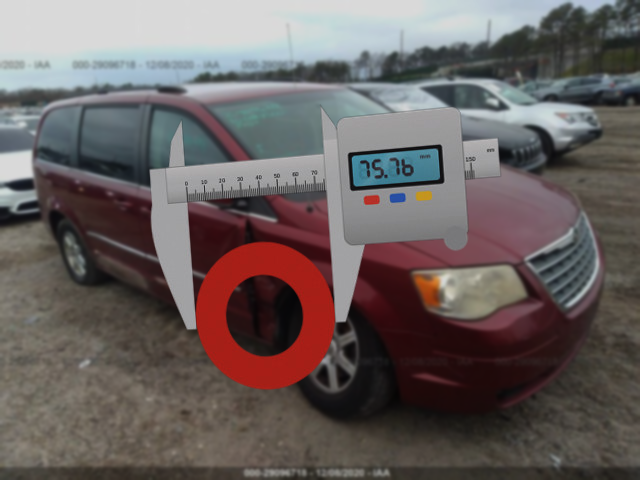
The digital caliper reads 75.76 mm
